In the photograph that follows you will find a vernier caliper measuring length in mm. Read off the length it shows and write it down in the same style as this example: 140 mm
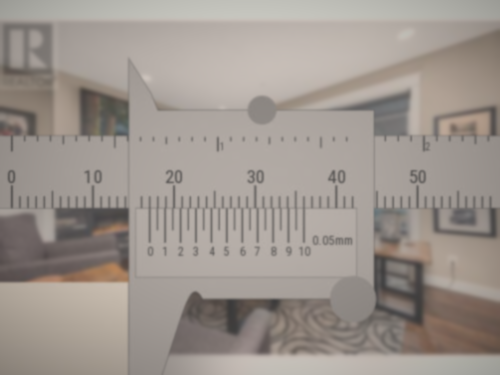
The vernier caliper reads 17.0 mm
